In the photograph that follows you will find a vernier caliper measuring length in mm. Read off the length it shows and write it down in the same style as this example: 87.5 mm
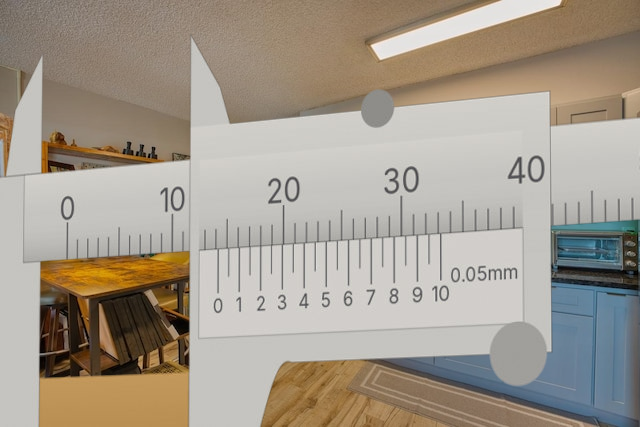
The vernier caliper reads 14.2 mm
